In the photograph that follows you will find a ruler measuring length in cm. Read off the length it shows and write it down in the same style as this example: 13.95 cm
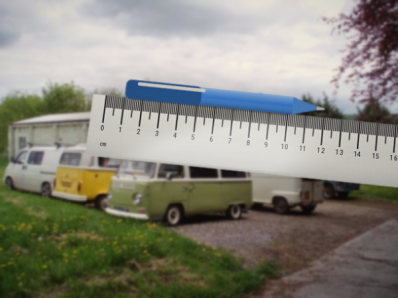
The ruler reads 11 cm
